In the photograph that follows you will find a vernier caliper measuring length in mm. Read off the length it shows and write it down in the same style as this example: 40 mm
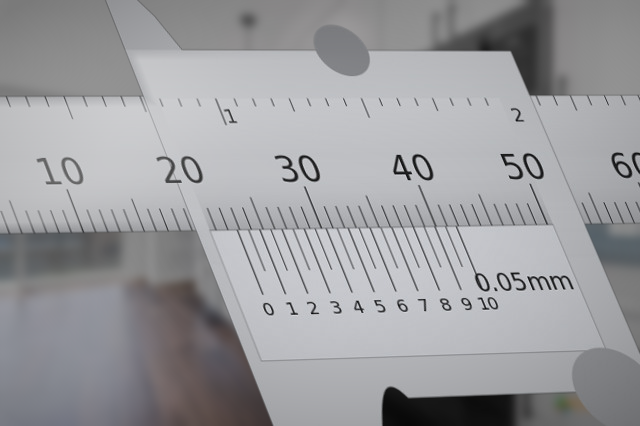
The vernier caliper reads 22.8 mm
